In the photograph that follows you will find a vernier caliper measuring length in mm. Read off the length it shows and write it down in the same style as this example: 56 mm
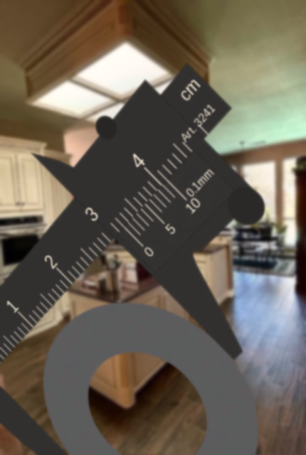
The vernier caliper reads 32.0 mm
